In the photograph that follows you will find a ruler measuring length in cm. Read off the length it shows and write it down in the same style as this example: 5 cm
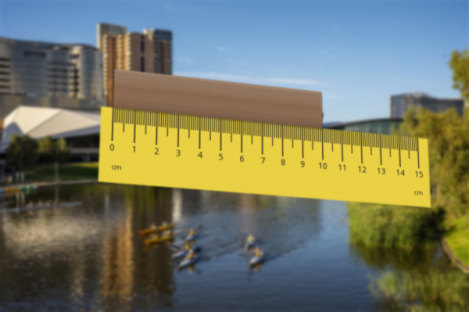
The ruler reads 10 cm
